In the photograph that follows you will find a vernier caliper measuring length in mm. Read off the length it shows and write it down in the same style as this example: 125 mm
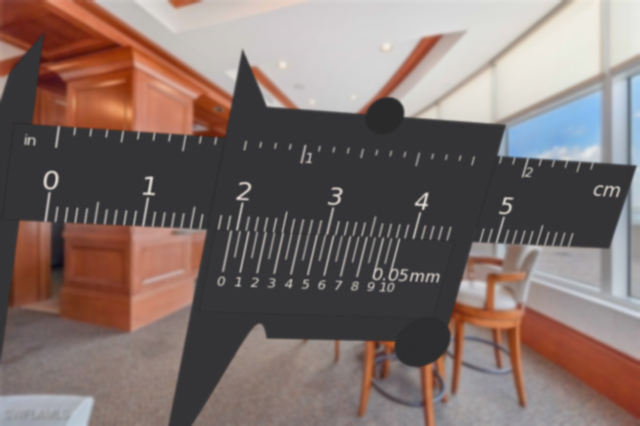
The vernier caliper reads 19.4 mm
